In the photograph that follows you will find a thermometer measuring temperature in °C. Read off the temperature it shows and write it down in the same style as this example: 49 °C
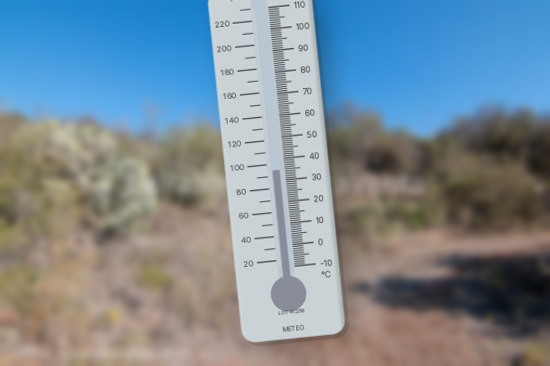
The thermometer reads 35 °C
